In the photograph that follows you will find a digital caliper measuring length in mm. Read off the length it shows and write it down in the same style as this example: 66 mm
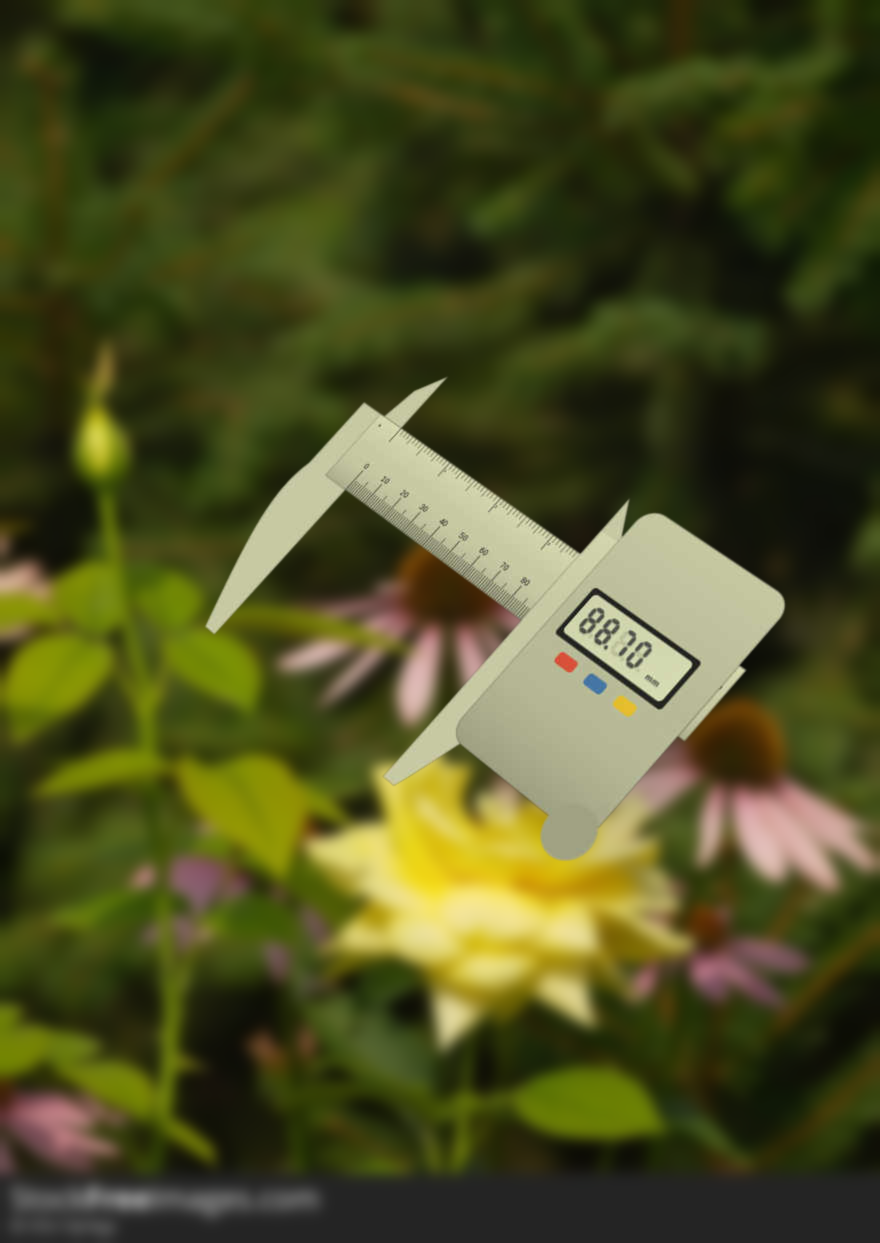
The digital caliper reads 88.70 mm
